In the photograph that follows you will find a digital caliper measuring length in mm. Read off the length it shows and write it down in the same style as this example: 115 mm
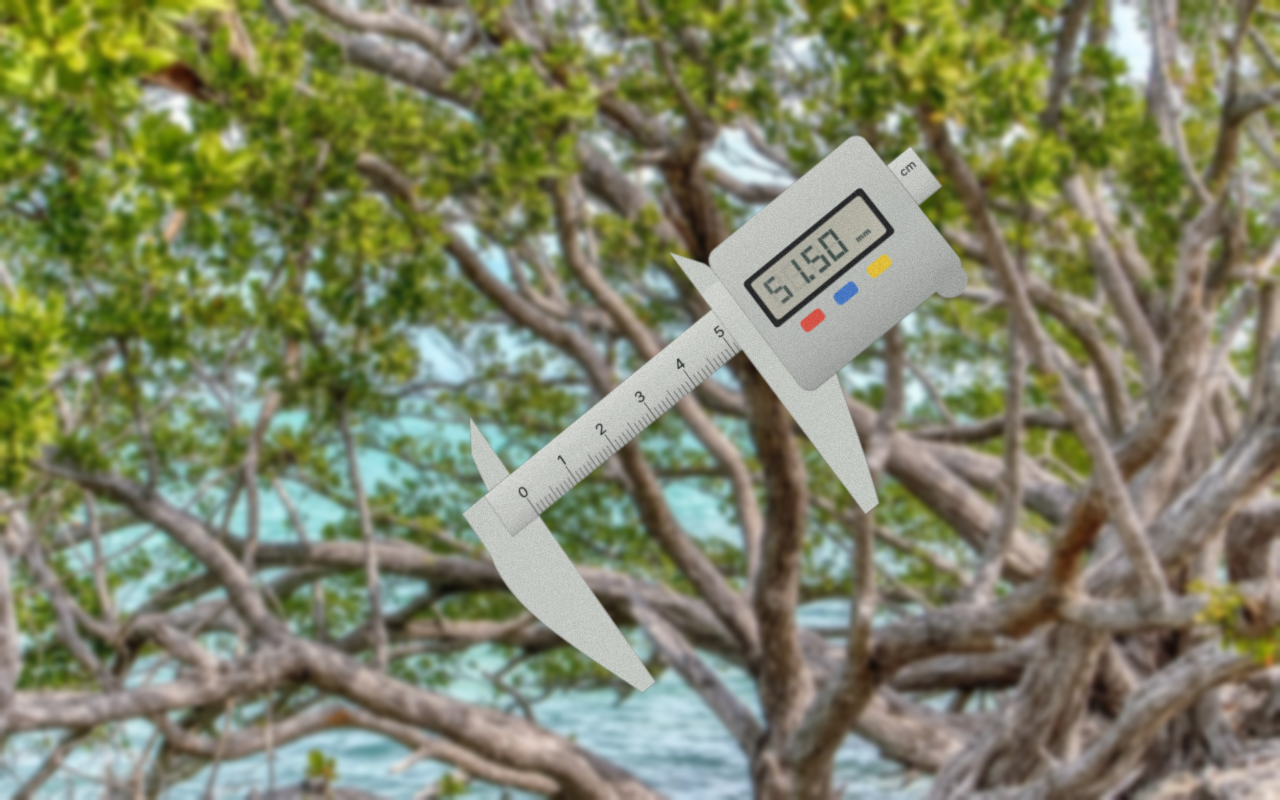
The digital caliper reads 51.50 mm
